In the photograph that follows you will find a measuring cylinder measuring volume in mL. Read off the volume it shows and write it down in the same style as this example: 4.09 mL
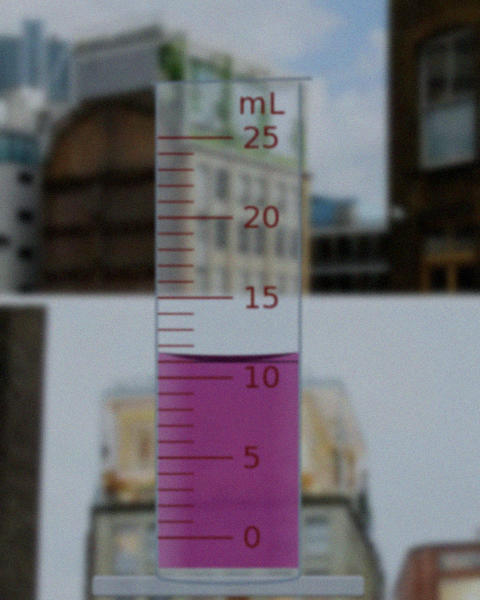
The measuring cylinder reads 11 mL
